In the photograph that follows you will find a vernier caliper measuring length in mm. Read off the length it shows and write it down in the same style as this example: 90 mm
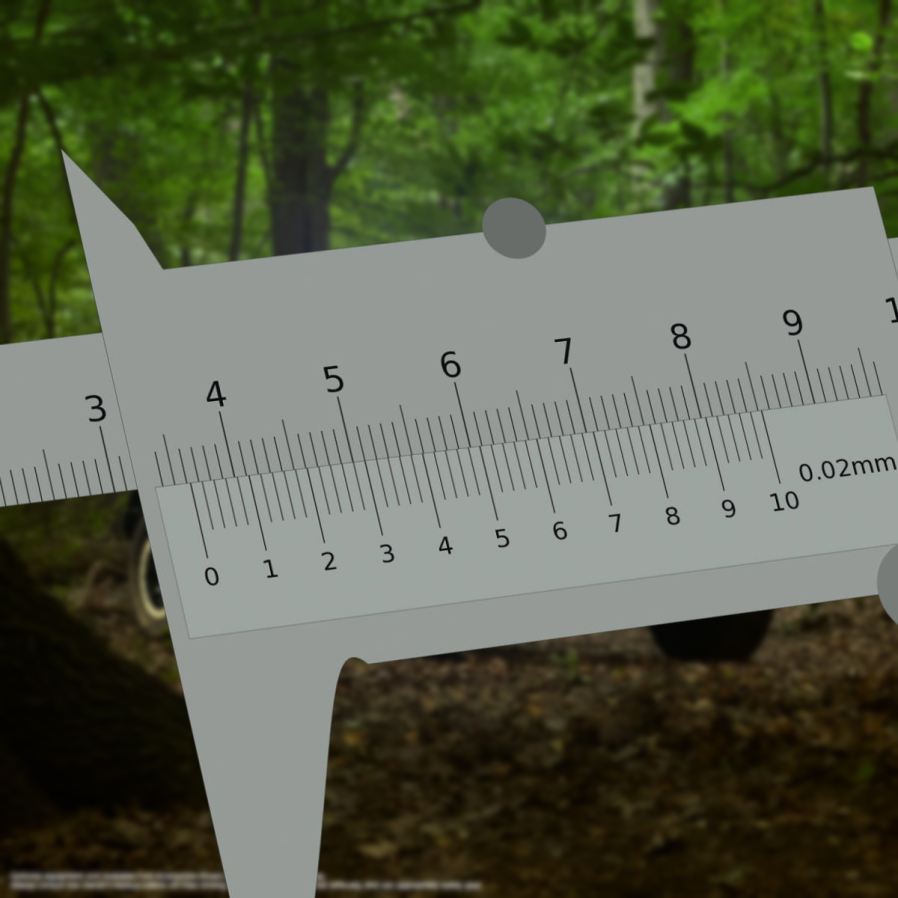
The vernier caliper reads 36.3 mm
